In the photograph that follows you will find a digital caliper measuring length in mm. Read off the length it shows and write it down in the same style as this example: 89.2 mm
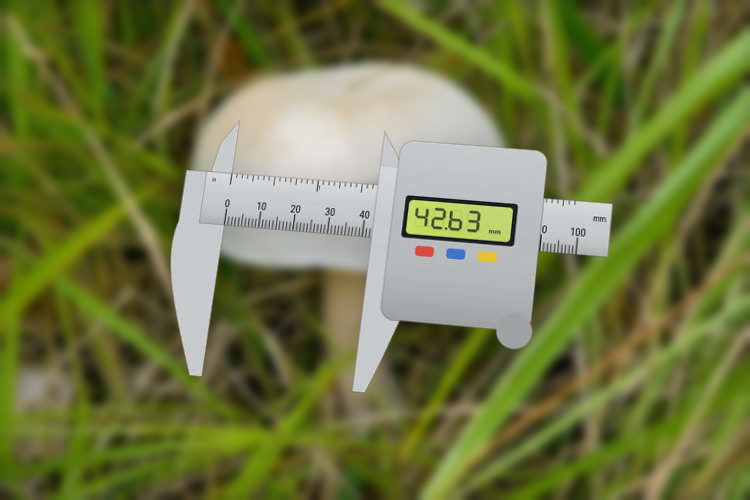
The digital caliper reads 42.63 mm
